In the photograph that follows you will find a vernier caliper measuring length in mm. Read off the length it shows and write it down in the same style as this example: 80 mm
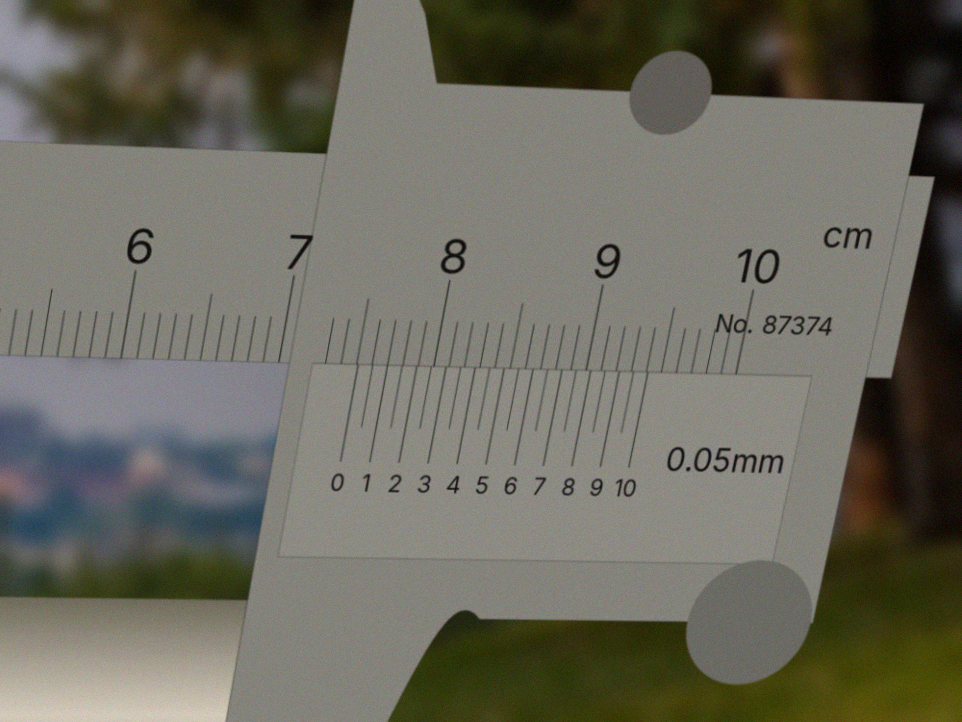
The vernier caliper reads 75.1 mm
